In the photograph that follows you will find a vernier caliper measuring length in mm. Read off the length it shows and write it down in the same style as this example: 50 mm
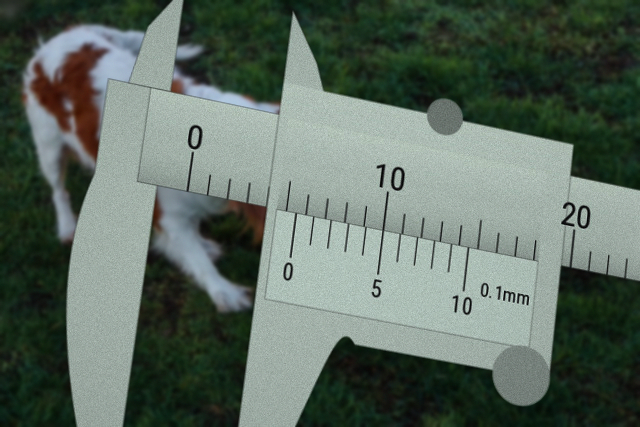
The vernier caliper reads 5.5 mm
